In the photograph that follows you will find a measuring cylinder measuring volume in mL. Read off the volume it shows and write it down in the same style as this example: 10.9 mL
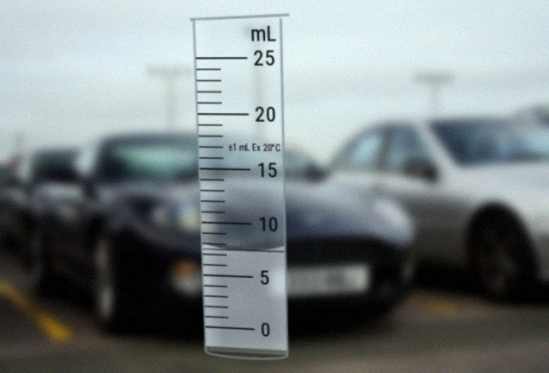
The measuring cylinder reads 7.5 mL
